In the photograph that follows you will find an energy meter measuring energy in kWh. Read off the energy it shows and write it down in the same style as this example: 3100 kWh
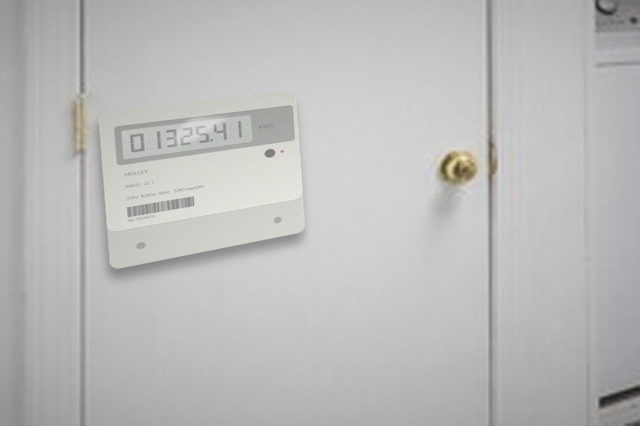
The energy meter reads 1325.41 kWh
